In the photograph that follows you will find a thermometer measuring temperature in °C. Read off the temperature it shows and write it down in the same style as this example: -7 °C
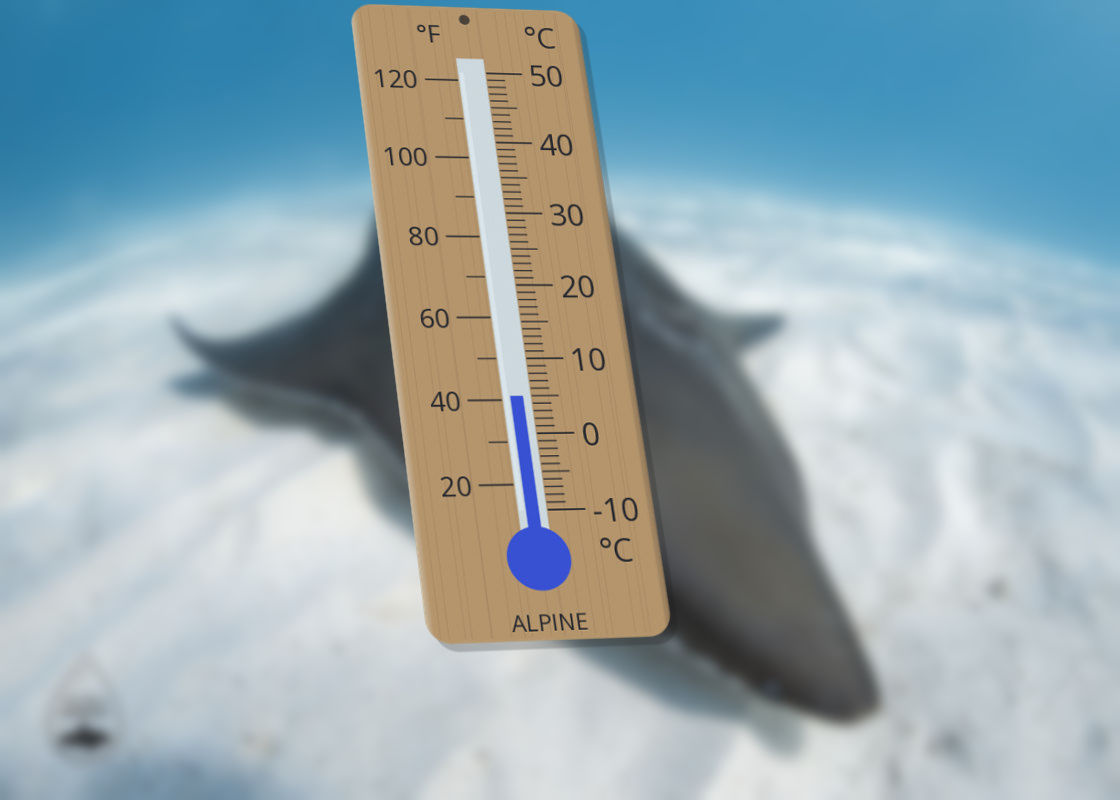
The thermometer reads 5 °C
